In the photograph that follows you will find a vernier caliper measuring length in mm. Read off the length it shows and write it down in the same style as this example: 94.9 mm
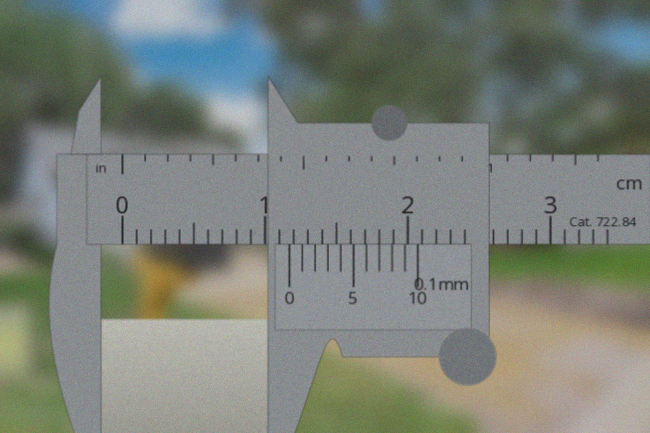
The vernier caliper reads 11.7 mm
